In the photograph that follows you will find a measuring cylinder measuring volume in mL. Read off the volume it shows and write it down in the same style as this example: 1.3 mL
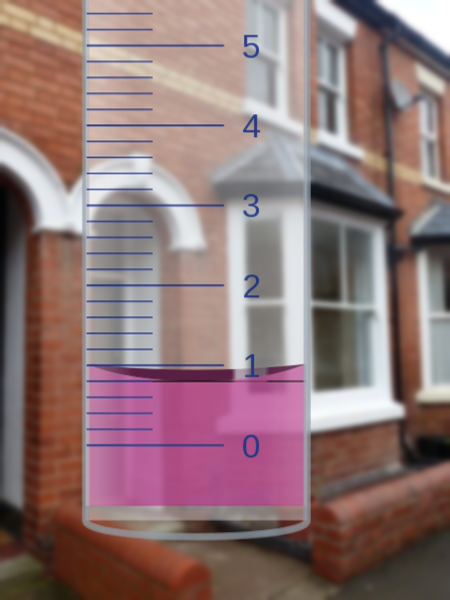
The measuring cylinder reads 0.8 mL
